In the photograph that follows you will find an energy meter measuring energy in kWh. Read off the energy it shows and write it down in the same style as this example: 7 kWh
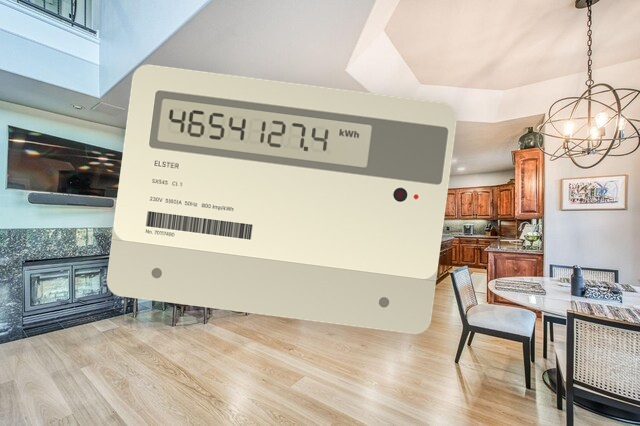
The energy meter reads 4654127.4 kWh
